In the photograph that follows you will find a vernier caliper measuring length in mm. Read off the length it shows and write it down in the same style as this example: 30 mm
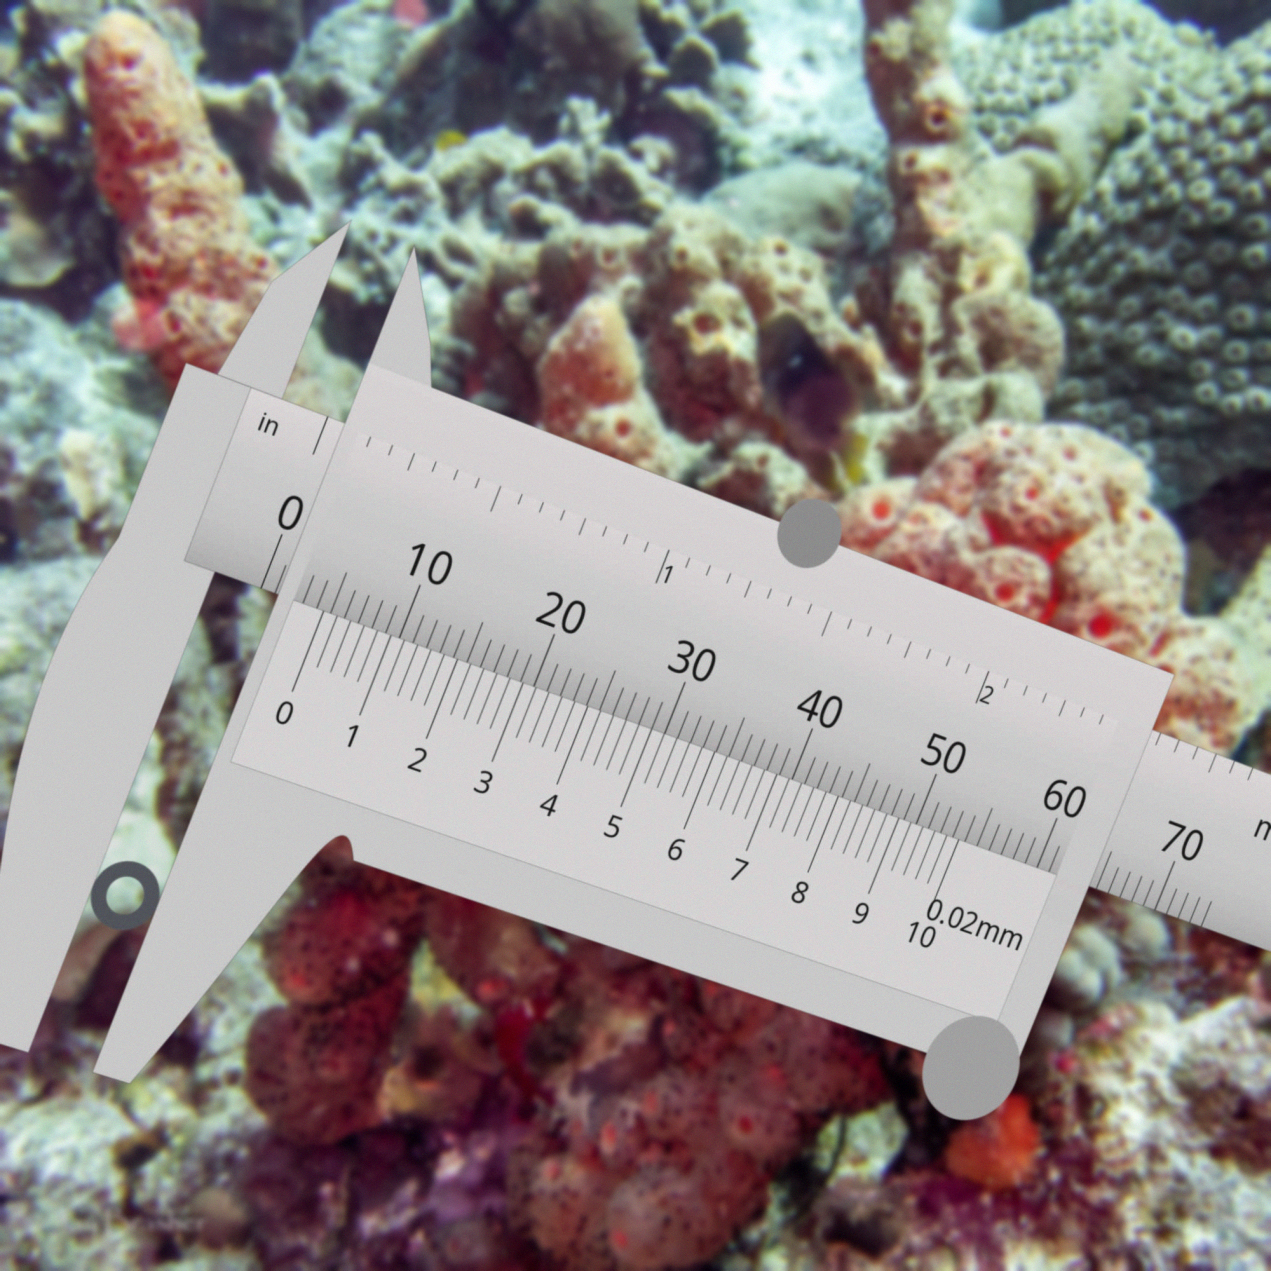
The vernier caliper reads 4.5 mm
